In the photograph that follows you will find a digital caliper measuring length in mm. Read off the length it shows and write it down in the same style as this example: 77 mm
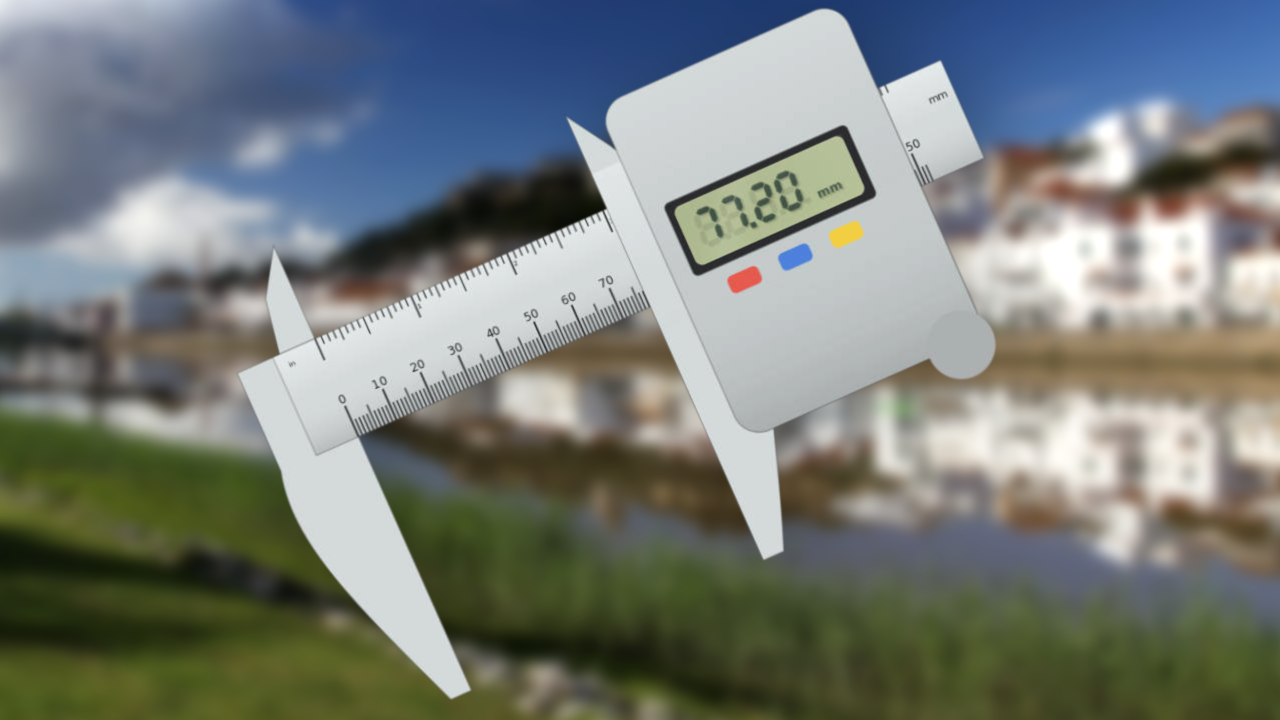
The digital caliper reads 77.20 mm
